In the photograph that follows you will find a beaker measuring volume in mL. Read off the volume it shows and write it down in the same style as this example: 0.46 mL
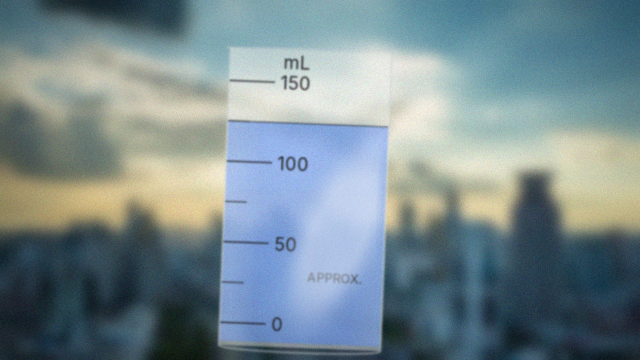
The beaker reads 125 mL
